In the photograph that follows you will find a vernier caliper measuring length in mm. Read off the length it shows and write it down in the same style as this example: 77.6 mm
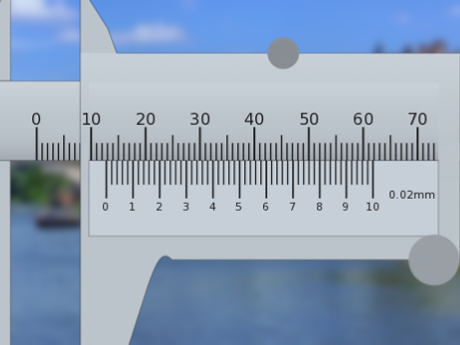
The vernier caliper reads 12.8 mm
